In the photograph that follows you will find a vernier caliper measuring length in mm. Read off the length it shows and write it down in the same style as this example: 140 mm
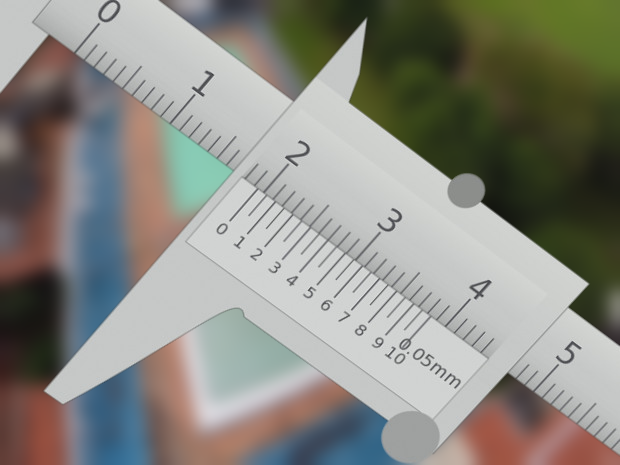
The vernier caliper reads 19.4 mm
